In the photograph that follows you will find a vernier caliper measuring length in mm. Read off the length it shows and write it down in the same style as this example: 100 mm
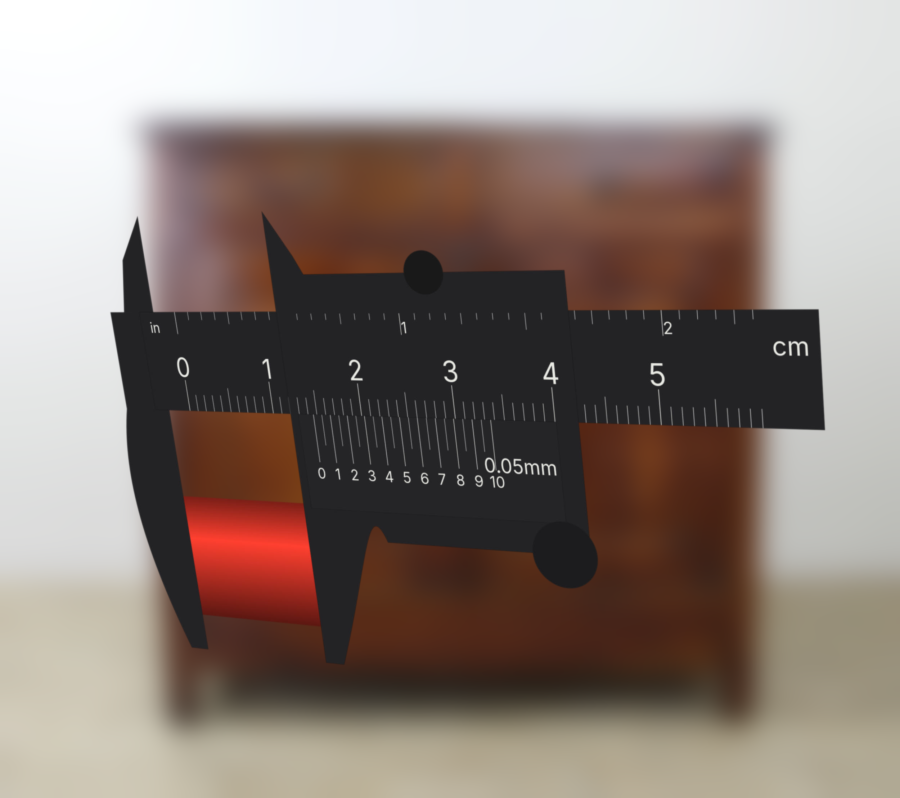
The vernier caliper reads 14.6 mm
